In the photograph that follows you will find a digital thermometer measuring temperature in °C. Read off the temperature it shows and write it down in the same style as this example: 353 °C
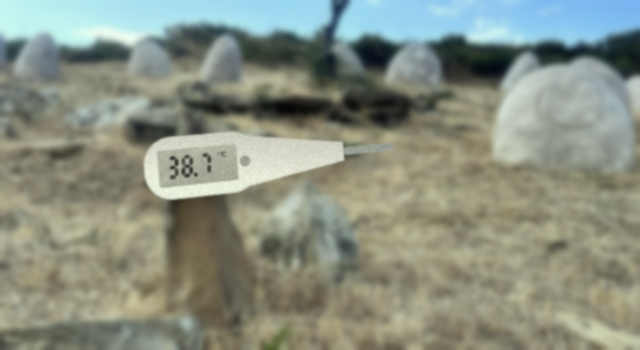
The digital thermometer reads 38.7 °C
